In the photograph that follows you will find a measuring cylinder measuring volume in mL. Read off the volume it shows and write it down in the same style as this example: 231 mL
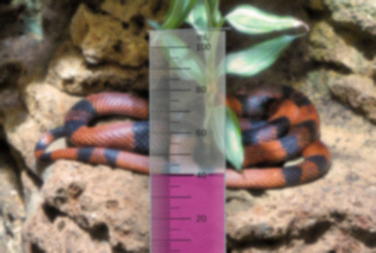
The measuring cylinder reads 40 mL
